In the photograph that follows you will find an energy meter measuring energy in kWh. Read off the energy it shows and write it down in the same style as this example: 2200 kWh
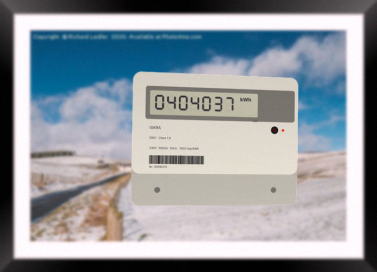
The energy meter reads 404037 kWh
